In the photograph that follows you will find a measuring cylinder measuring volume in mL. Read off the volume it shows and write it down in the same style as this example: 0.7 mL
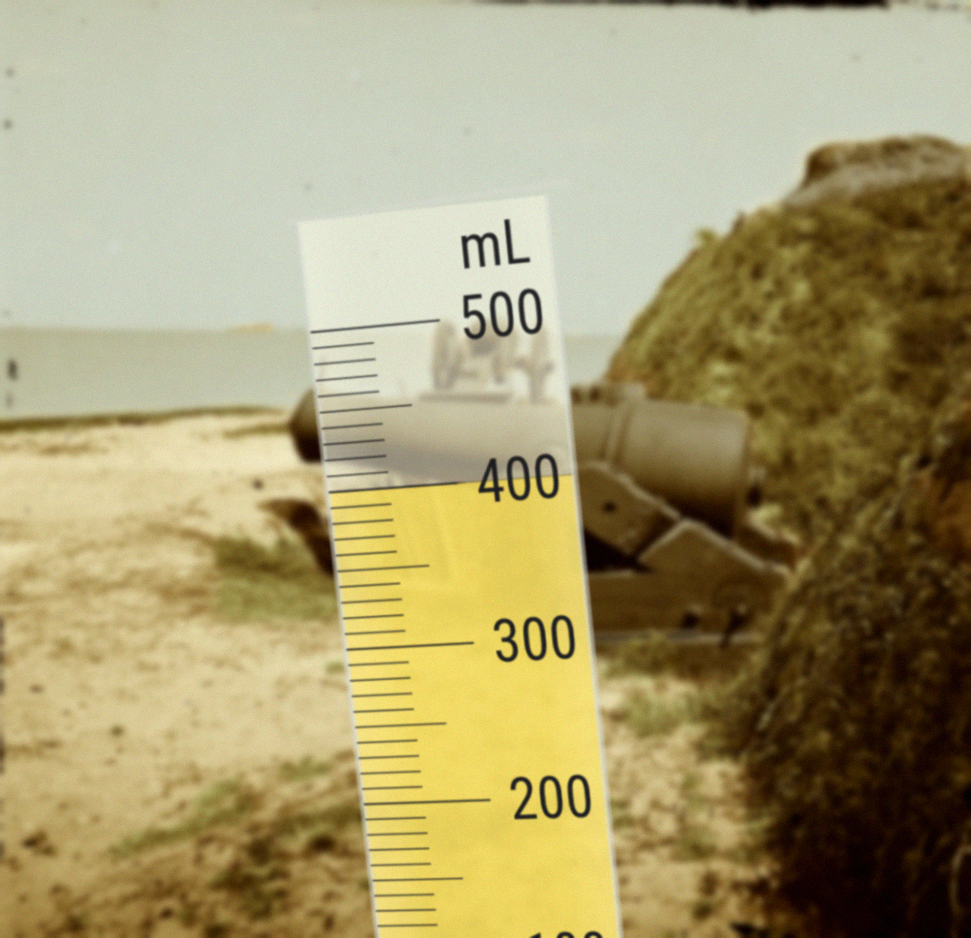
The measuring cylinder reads 400 mL
